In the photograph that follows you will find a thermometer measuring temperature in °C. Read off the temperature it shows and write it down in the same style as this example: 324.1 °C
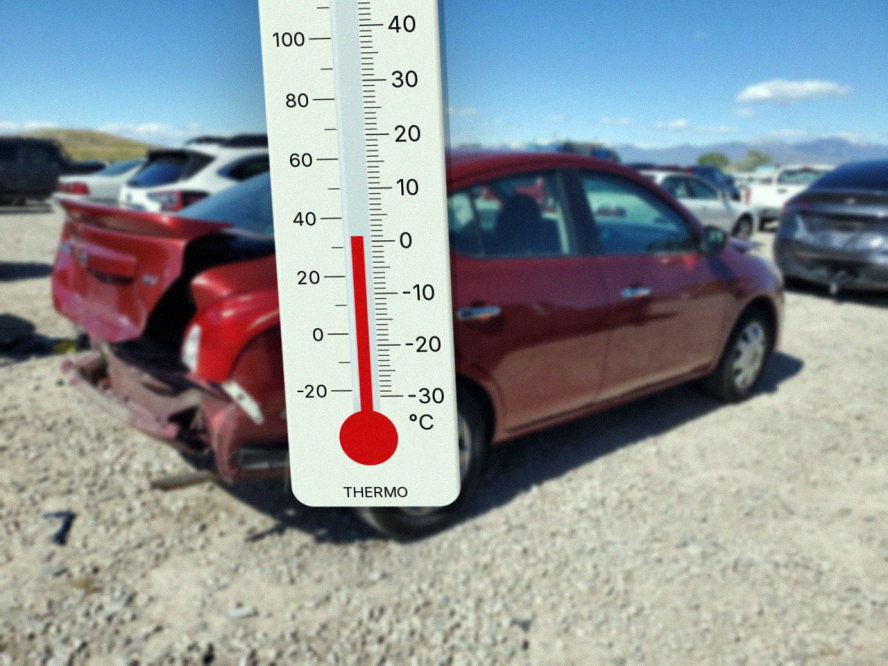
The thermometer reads 1 °C
